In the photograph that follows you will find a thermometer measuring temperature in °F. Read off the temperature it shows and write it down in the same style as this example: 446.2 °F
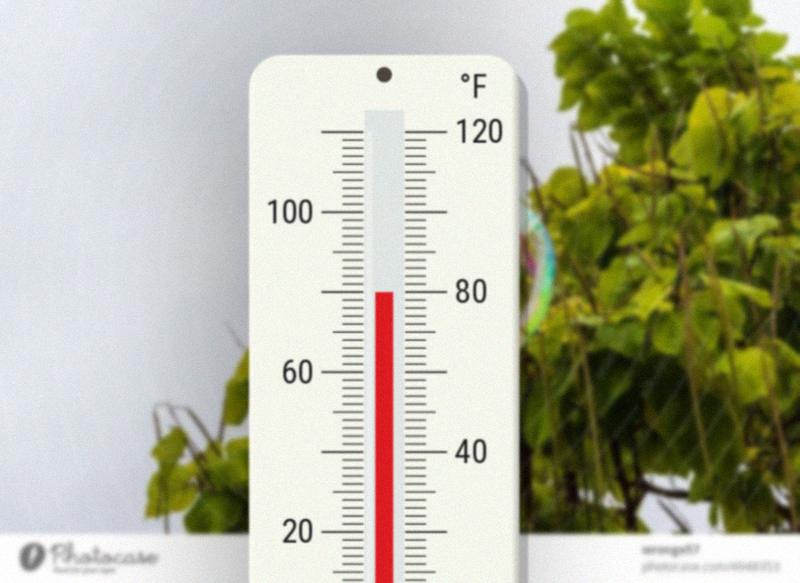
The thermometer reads 80 °F
